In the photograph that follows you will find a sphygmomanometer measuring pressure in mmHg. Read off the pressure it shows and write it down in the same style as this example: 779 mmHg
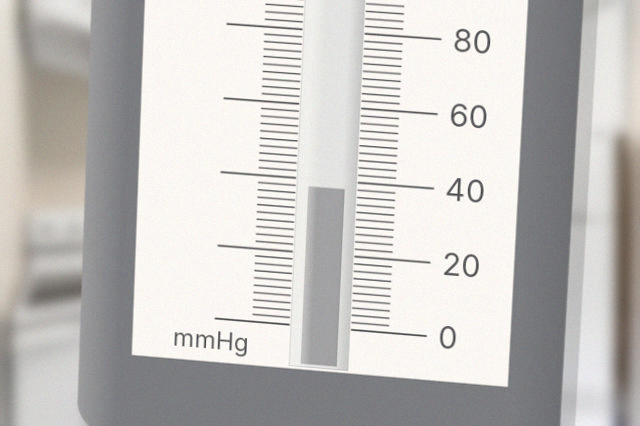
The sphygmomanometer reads 38 mmHg
